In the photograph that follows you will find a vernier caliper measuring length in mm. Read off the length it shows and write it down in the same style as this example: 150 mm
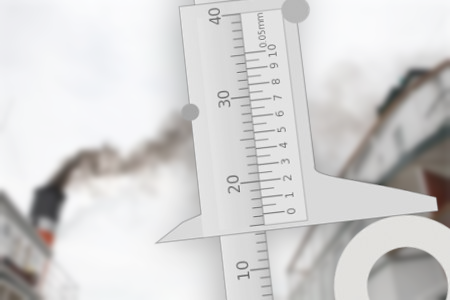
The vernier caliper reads 16.2 mm
